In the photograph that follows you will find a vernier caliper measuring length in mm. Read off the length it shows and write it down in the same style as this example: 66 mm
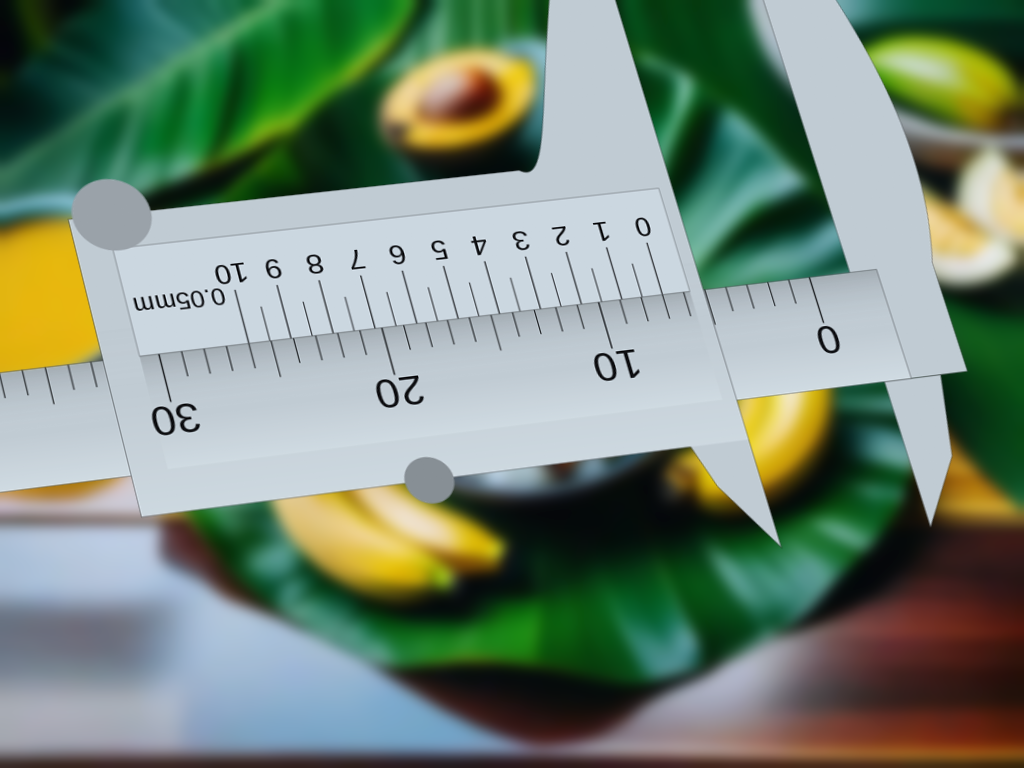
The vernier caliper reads 7.0 mm
